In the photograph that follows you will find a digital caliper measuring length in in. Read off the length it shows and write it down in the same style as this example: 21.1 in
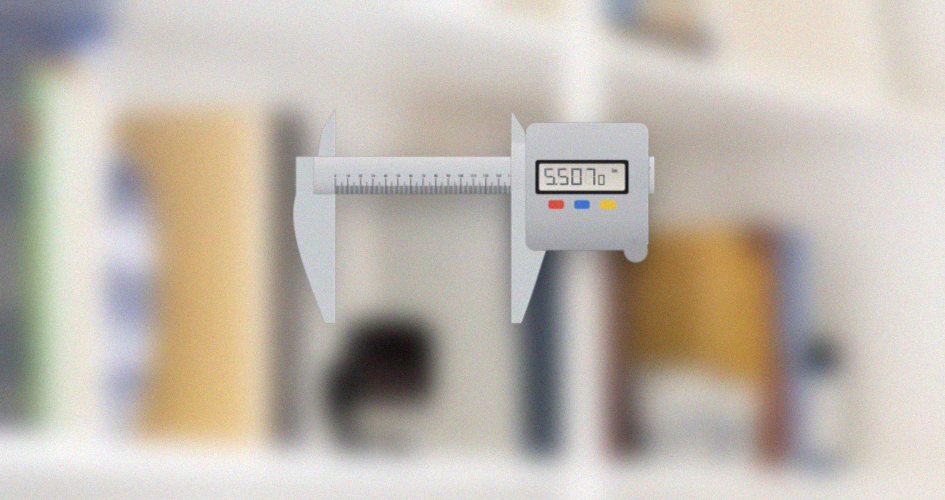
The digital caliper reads 5.5070 in
